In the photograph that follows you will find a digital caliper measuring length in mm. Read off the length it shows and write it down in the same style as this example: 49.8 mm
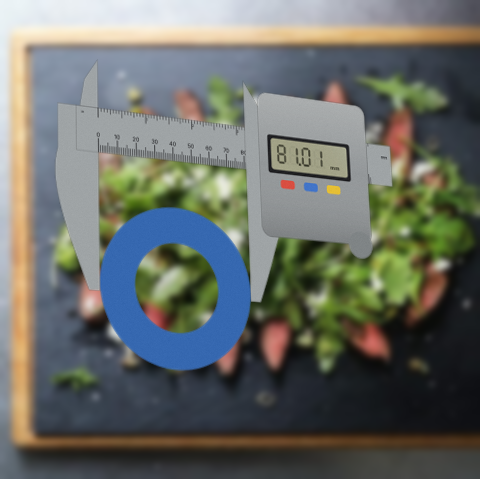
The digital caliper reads 81.01 mm
